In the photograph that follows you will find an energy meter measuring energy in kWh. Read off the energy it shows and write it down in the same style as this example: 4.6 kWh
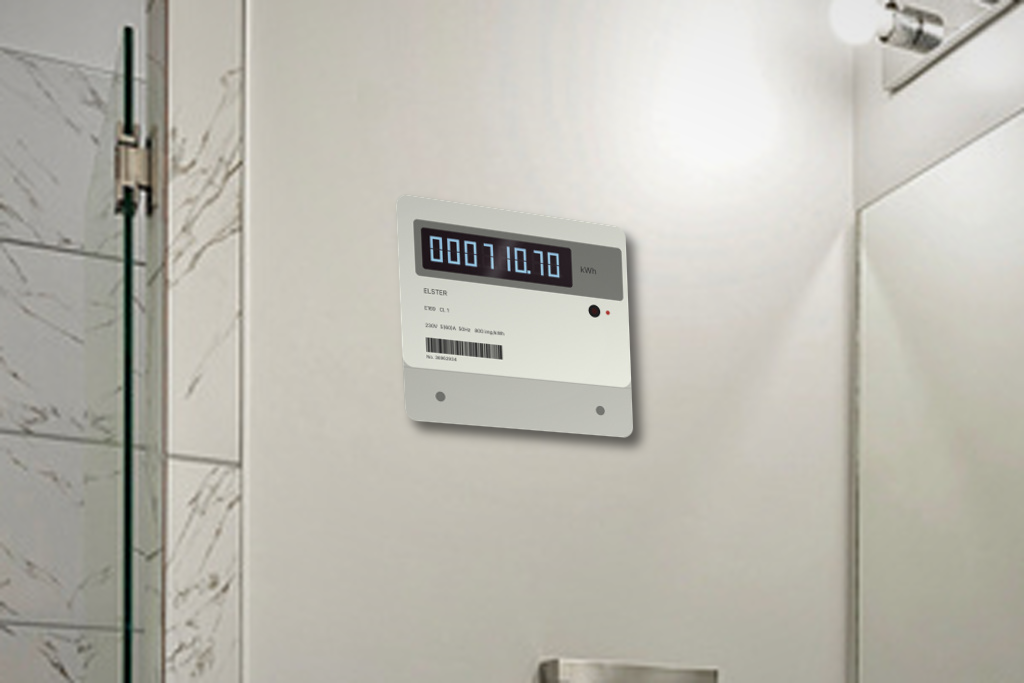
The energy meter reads 710.70 kWh
